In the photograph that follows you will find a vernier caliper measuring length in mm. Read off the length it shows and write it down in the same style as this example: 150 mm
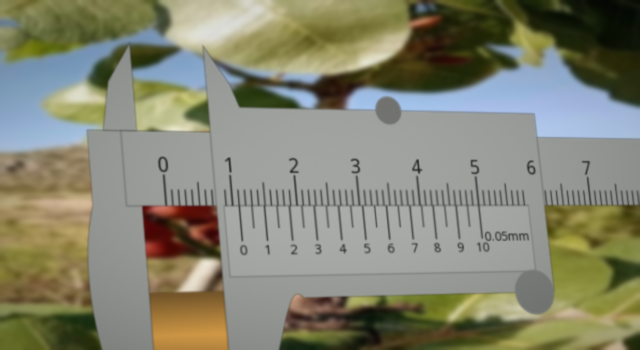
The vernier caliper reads 11.0 mm
